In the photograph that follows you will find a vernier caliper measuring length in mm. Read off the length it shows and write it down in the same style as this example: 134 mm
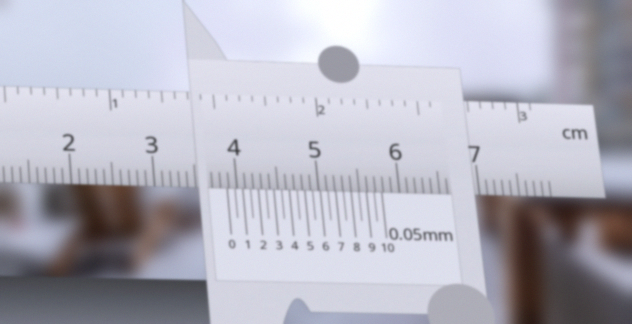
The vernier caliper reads 38.8 mm
